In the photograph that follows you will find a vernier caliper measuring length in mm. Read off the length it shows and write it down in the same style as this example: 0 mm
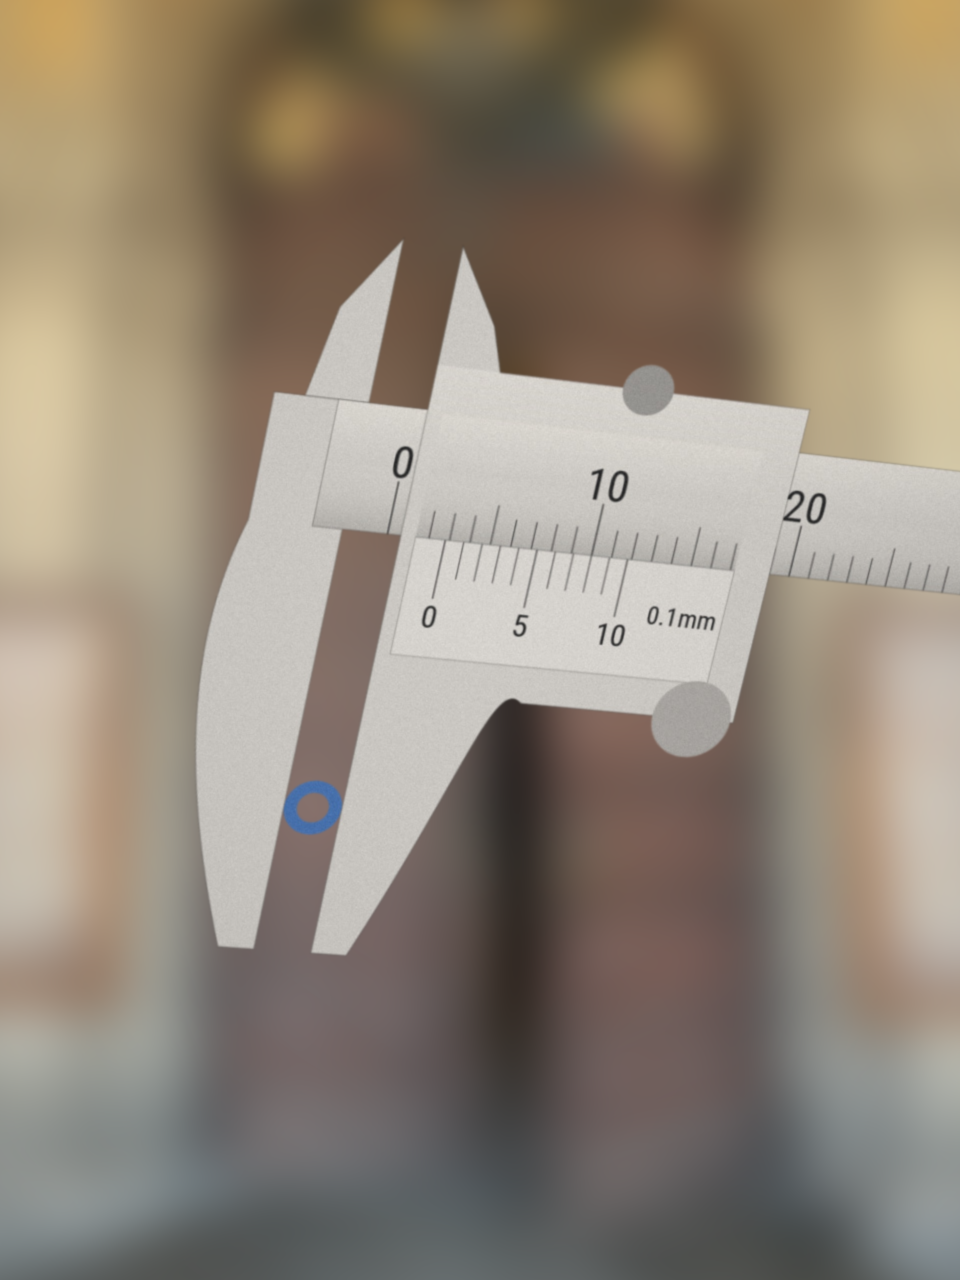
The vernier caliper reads 2.8 mm
